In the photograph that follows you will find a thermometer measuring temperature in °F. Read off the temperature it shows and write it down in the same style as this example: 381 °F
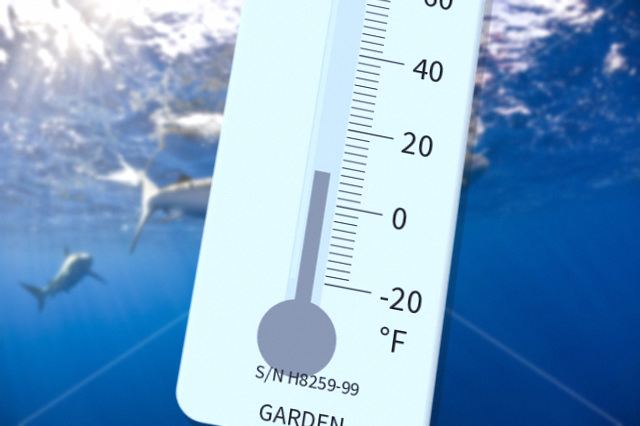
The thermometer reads 8 °F
